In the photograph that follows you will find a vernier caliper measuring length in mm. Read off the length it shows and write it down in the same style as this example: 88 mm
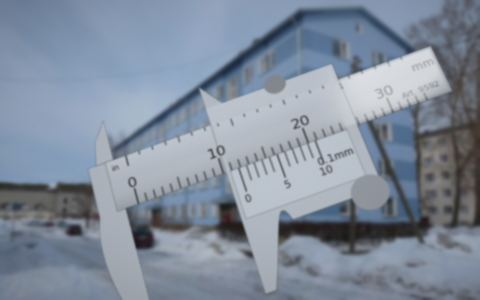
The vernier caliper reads 11.8 mm
